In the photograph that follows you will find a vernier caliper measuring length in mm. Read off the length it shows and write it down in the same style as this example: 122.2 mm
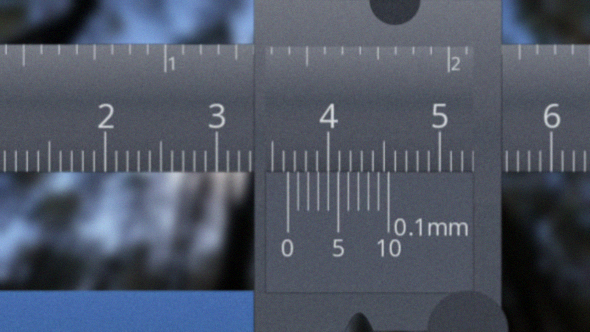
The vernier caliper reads 36.4 mm
